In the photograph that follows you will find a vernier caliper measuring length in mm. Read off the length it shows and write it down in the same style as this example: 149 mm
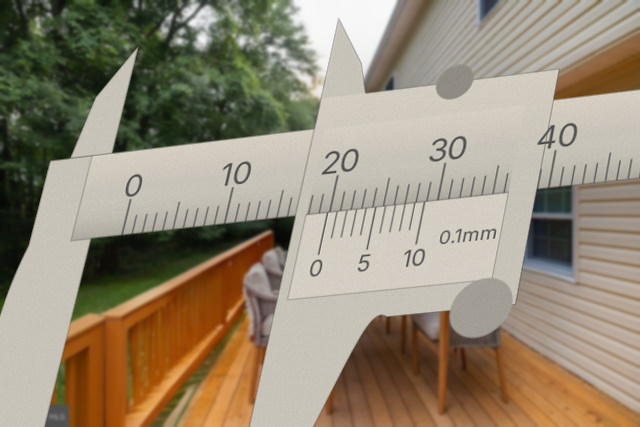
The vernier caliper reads 19.8 mm
